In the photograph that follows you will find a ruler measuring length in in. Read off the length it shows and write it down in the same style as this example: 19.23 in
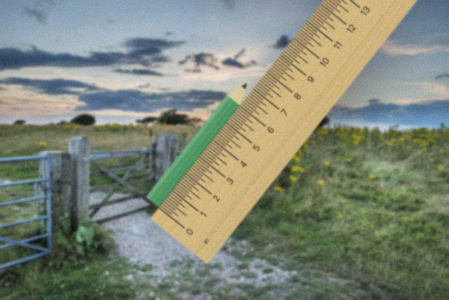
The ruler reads 7 in
